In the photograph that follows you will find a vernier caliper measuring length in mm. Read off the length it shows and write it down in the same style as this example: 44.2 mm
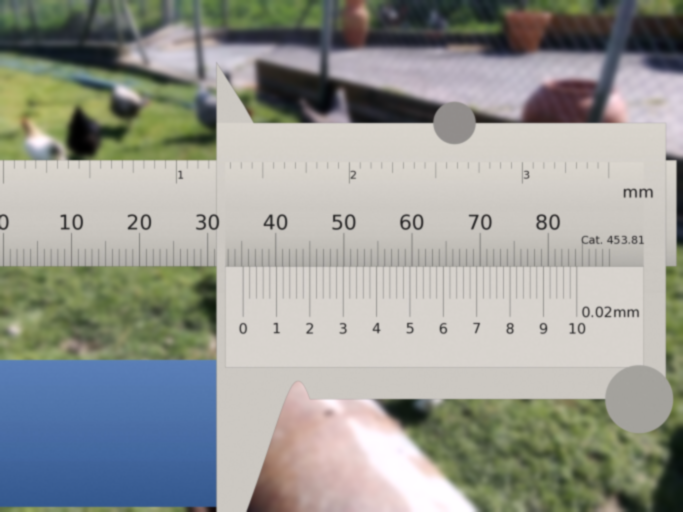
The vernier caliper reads 35.2 mm
